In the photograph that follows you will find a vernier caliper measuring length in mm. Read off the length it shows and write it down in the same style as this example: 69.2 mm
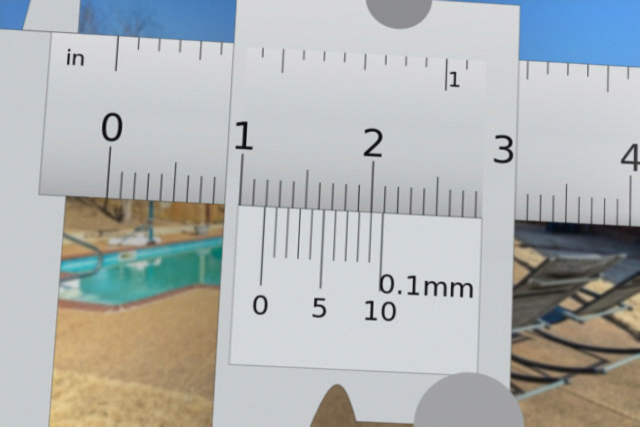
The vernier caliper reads 11.9 mm
